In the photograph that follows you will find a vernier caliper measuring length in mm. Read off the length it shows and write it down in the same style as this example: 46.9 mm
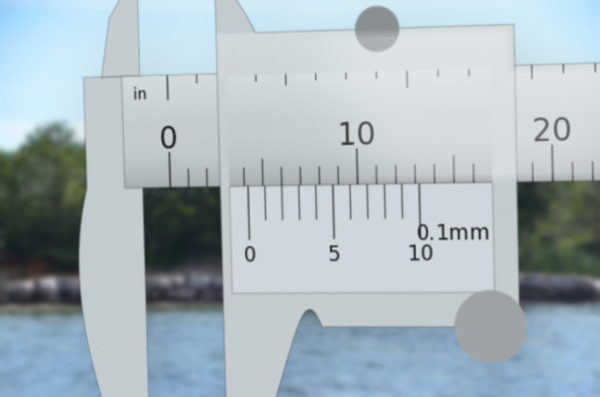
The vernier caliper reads 4.2 mm
